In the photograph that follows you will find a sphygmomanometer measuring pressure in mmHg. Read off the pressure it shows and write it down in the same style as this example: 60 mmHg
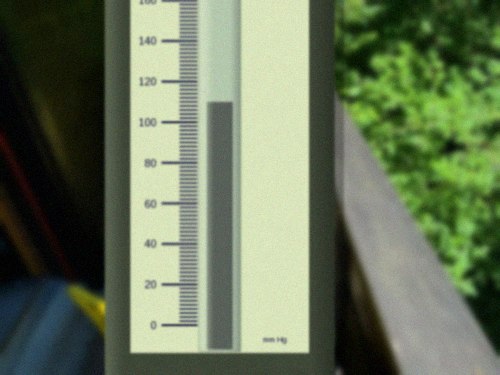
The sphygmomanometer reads 110 mmHg
